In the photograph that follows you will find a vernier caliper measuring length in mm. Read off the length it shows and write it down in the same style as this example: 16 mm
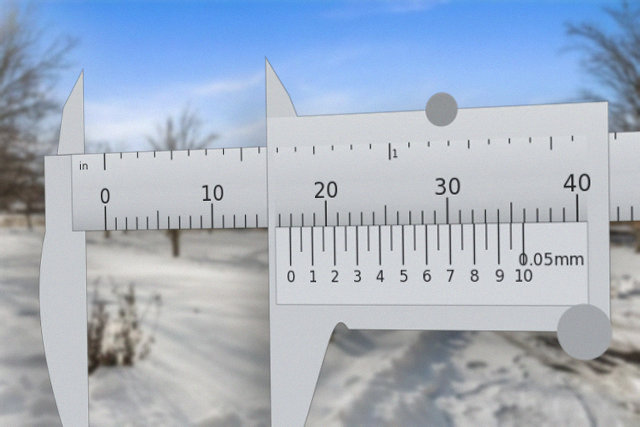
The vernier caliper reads 16.9 mm
